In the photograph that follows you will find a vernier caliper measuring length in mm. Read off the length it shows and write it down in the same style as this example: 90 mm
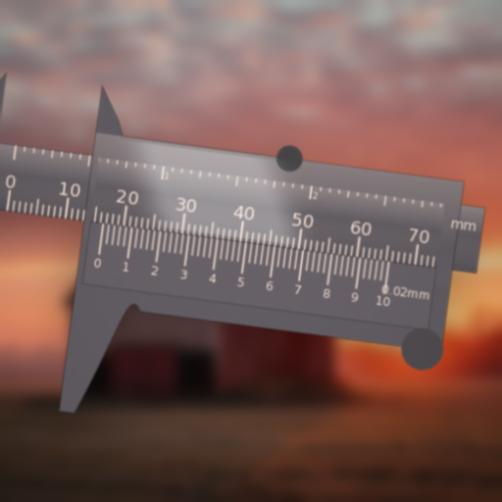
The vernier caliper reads 16.5 mm
